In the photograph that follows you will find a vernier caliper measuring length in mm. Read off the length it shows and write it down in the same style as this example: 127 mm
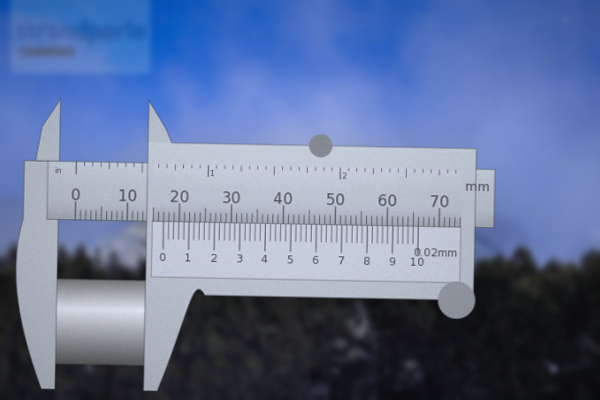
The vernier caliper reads 17.0 mm
